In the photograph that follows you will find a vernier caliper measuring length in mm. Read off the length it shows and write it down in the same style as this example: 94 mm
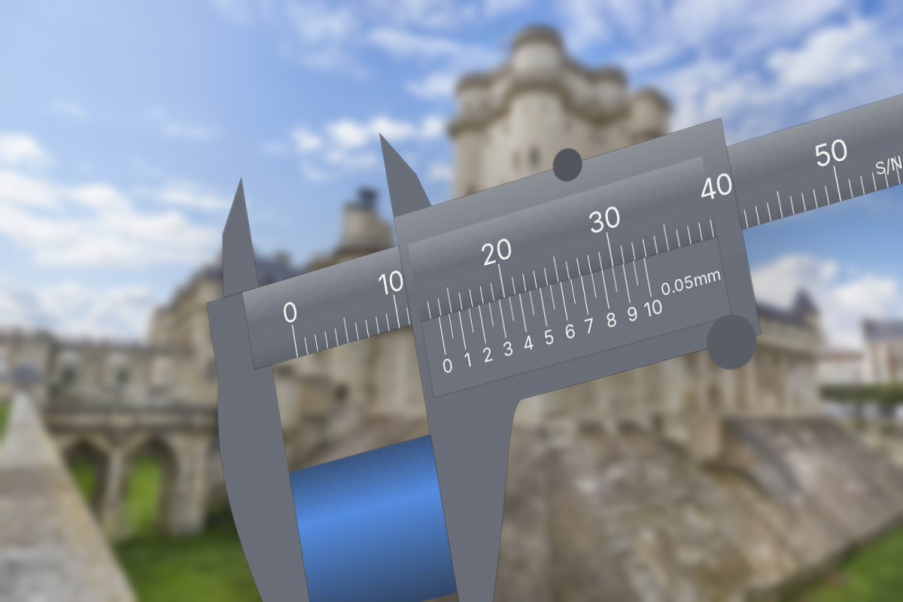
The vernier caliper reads 13.8 mm
